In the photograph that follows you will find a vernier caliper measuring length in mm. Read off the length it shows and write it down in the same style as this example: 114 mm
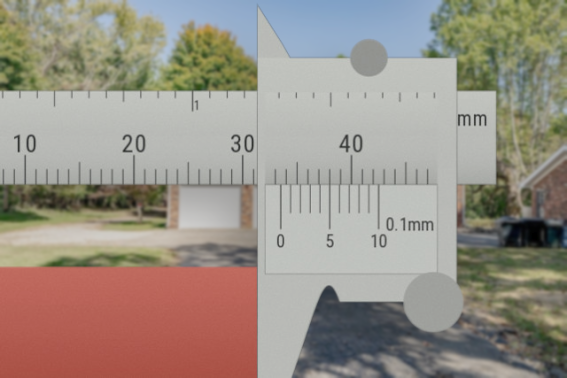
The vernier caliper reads 33.5 mm
